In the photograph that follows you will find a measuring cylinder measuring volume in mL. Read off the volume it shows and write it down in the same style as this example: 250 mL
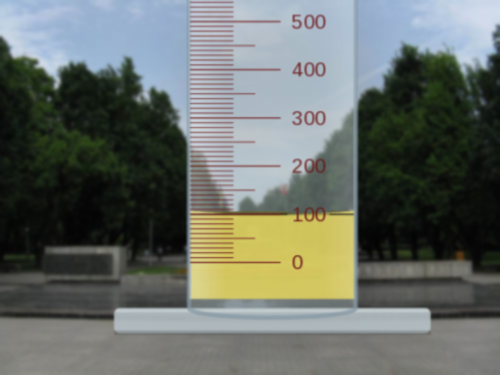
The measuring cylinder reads 100 mL
